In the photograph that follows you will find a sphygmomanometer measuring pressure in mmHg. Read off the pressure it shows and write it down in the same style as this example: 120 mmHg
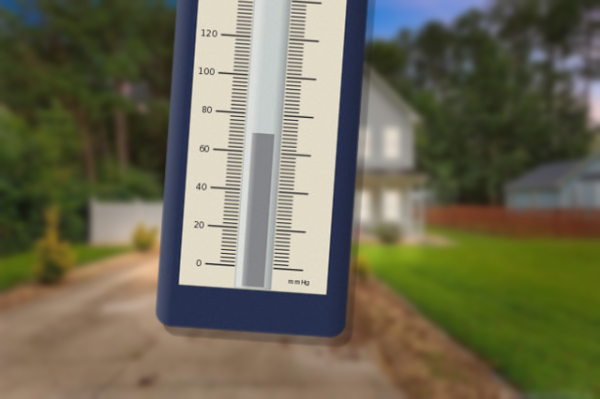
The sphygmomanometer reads 70 mmHg
